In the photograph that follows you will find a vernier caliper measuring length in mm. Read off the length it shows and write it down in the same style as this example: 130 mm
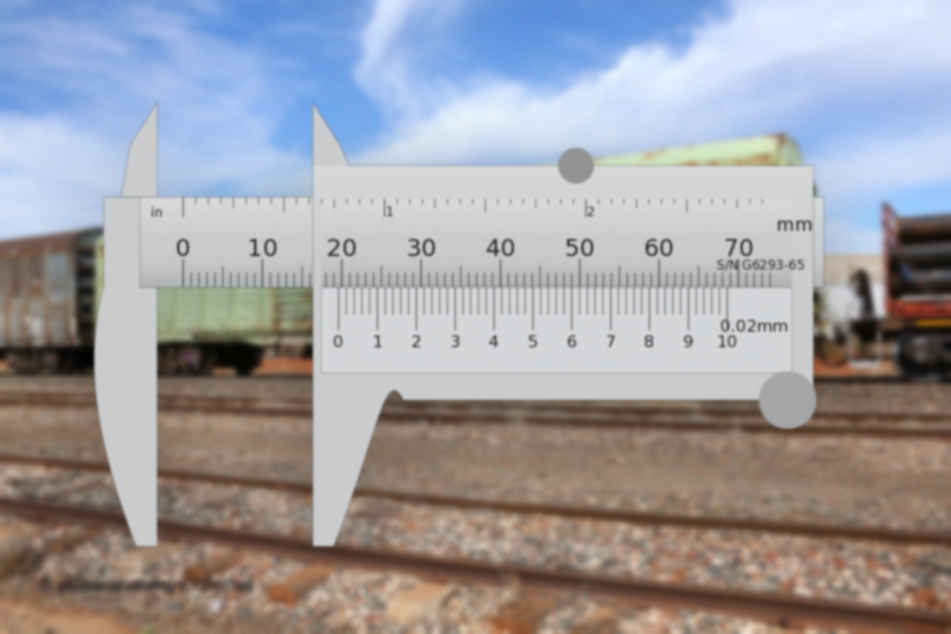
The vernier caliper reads 19.6 mm
